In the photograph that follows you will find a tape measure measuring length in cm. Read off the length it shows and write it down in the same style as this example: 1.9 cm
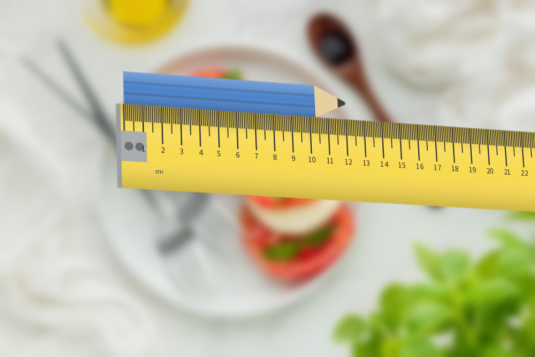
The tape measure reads 12 cm
